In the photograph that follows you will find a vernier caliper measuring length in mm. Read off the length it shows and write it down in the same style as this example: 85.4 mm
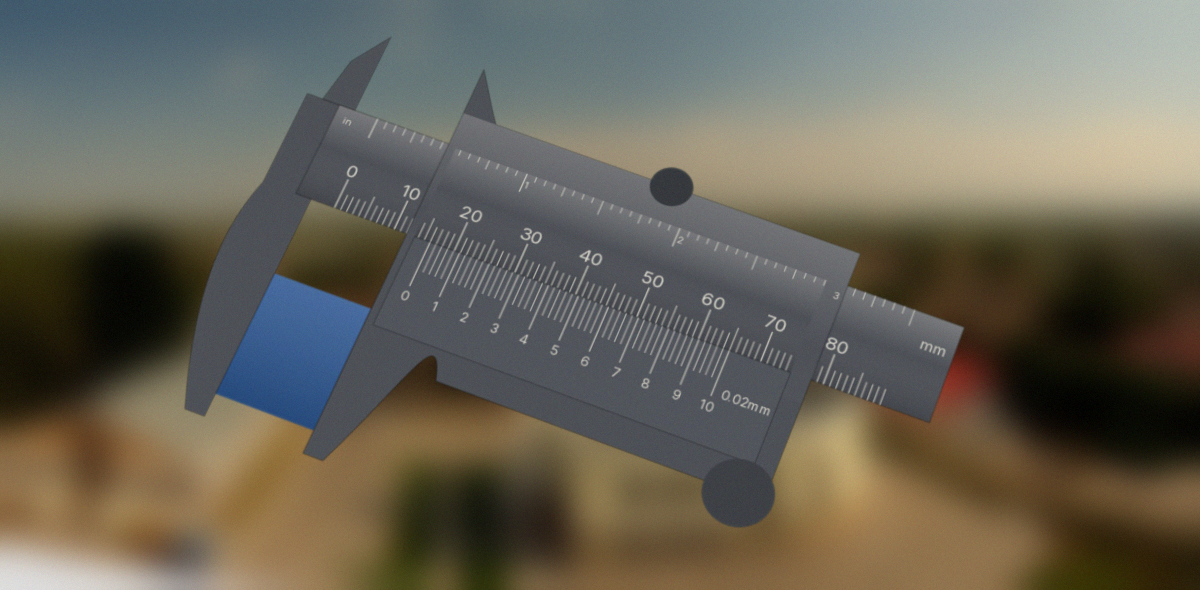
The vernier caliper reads 16.0 mm
